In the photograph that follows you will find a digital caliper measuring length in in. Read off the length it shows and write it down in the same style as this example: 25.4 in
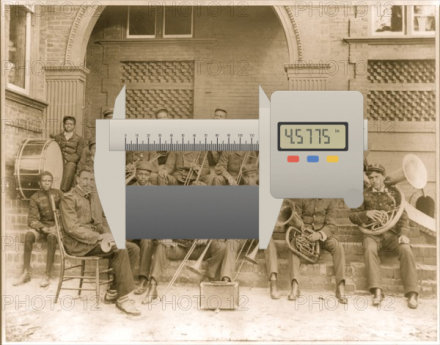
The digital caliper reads 4.5775 in
